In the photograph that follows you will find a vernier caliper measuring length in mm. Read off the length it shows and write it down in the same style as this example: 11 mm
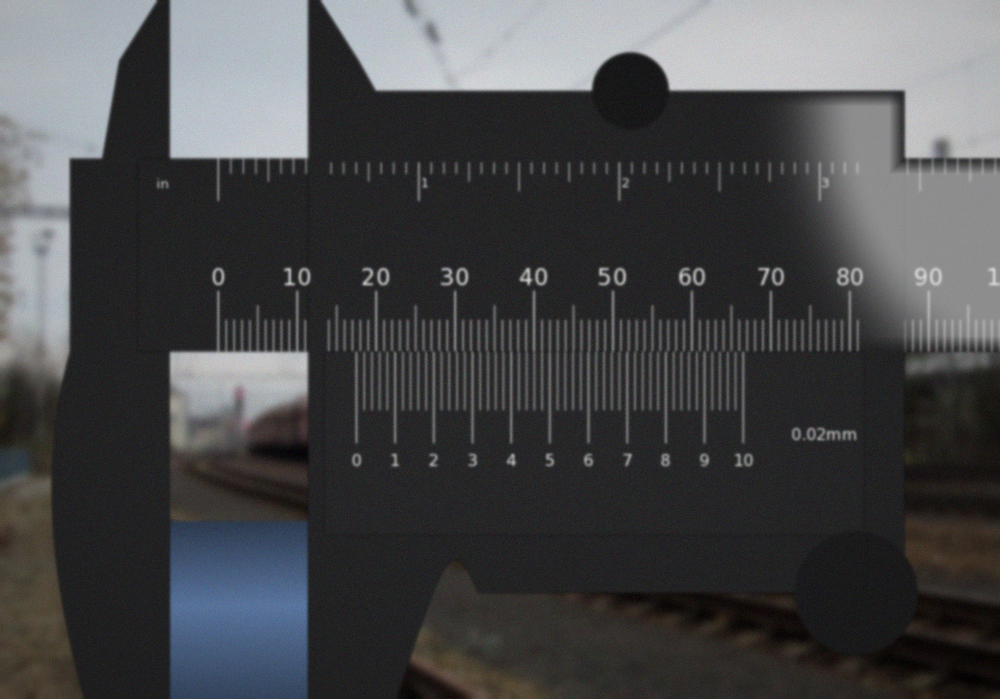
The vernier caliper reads 17.5 mm
